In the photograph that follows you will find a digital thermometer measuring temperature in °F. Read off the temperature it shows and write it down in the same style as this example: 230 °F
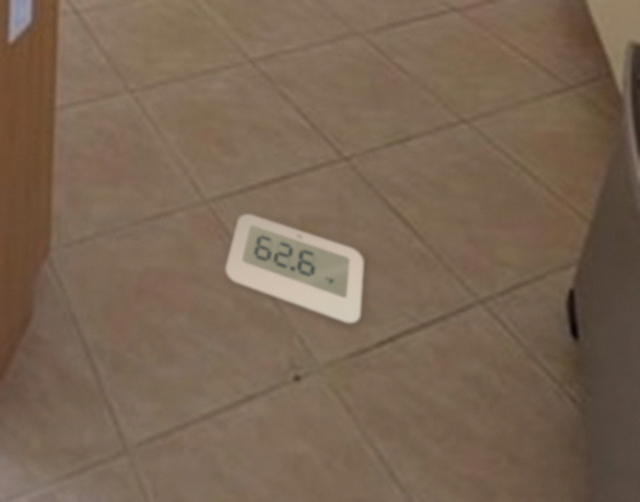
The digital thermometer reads 62.6 °F
